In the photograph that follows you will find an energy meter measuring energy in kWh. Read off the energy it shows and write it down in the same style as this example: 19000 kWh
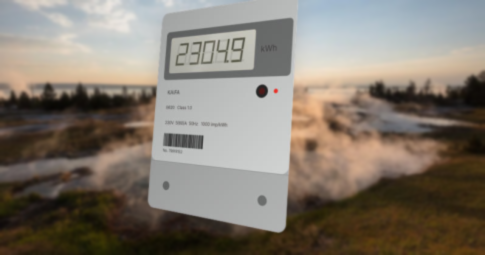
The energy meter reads 2304.9 kWh
